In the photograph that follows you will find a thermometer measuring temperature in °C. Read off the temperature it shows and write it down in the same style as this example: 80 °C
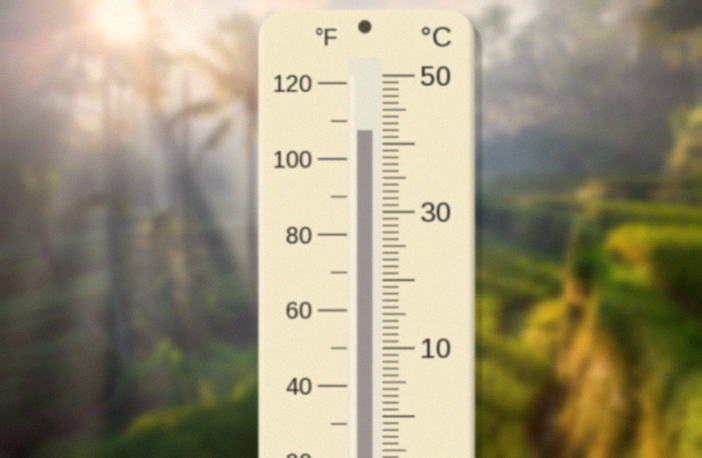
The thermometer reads 42 °C
